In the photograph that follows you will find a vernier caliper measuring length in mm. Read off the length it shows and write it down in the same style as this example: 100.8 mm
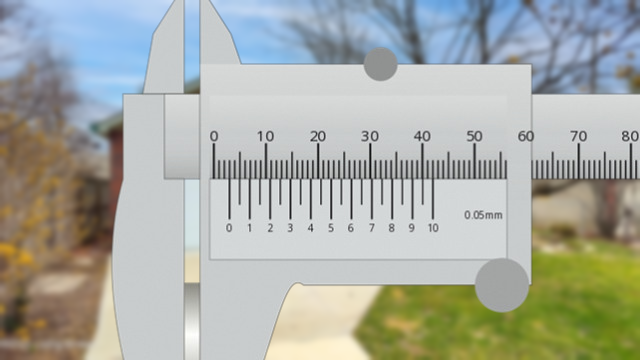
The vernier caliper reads 3.0 mm
